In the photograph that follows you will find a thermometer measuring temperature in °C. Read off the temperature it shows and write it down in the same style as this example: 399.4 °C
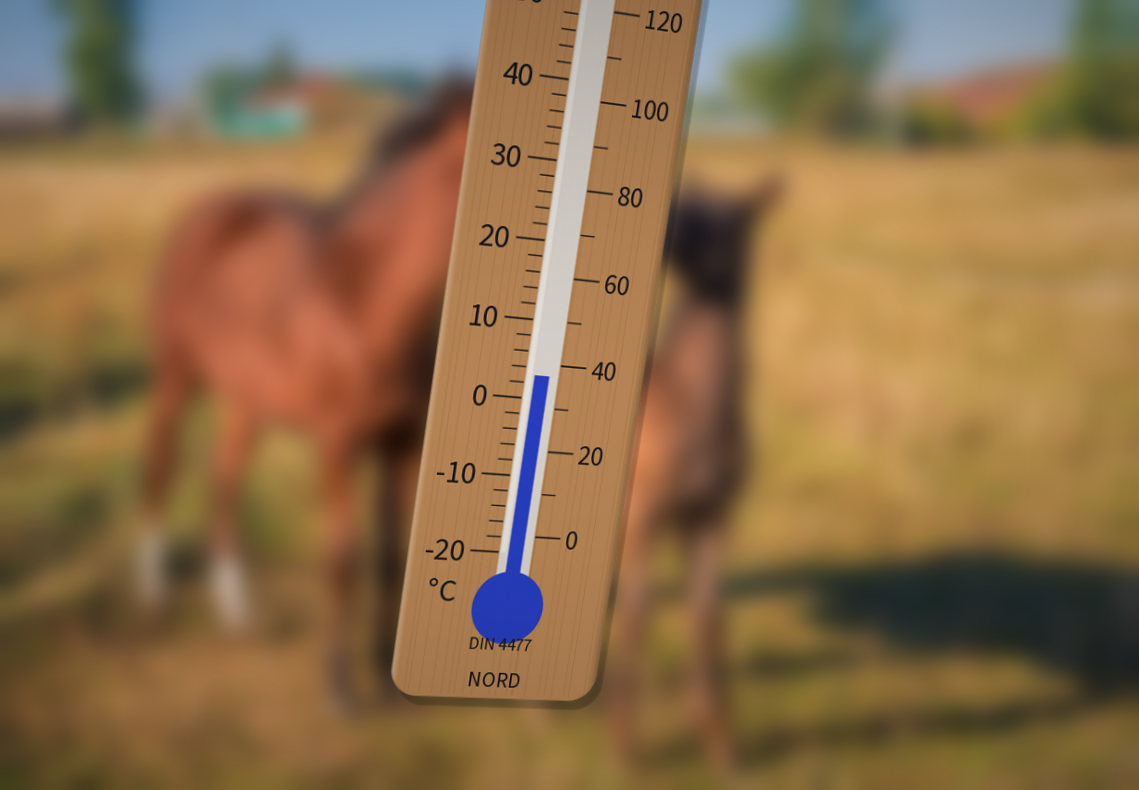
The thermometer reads 3 °C
